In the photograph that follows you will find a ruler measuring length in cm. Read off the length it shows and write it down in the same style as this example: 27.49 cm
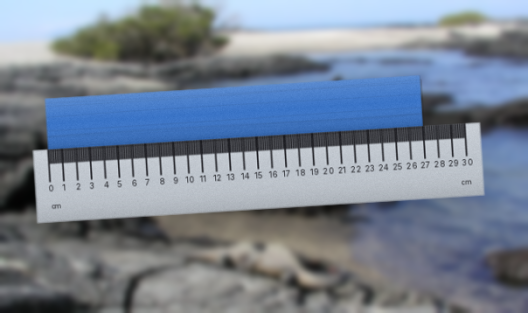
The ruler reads 27 cm
